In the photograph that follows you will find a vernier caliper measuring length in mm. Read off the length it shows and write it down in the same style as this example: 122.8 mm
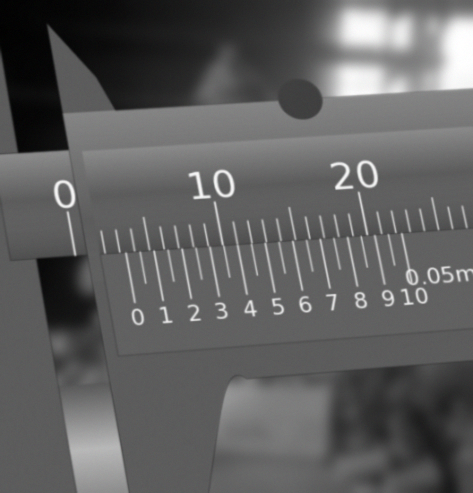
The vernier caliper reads 3.4 mm
